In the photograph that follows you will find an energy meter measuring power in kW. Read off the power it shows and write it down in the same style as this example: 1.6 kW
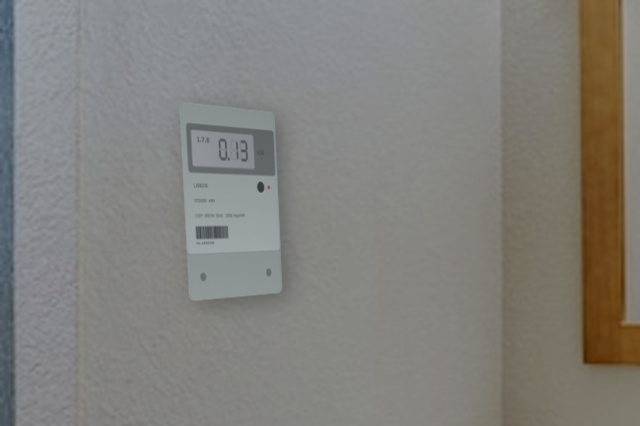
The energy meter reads 0.13 kW
